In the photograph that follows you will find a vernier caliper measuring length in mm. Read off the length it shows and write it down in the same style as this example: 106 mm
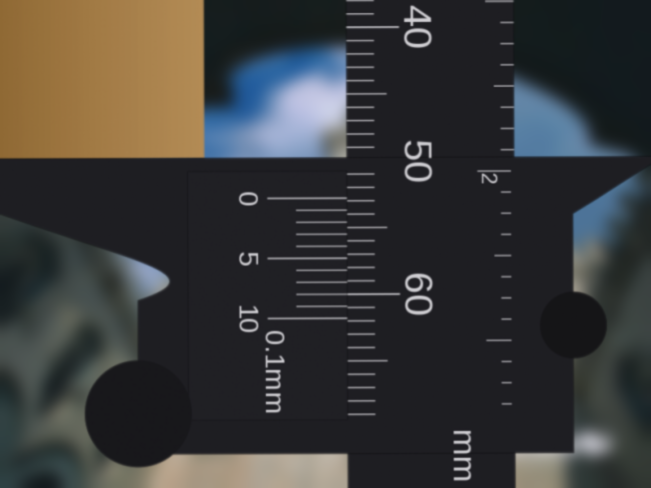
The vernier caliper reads 52.8 mm
